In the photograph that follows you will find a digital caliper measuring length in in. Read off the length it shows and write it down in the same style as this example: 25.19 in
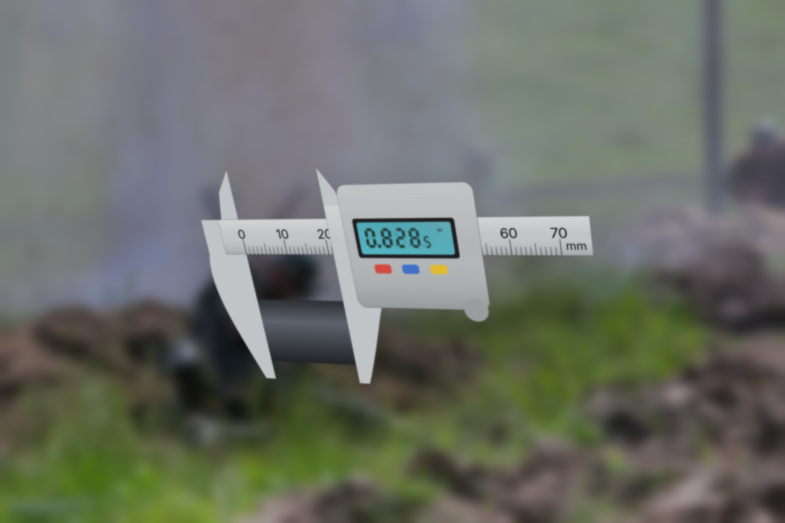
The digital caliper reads 0.8285 in
